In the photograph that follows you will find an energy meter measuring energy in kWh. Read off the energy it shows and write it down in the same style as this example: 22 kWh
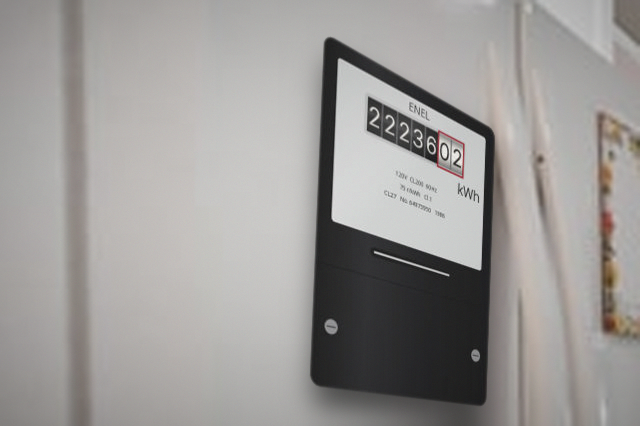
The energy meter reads 22236.02 kWh
